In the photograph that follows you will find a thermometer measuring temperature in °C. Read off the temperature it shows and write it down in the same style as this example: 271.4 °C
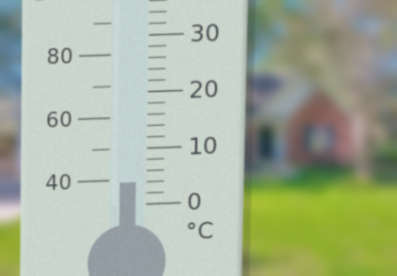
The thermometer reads 4 °C
